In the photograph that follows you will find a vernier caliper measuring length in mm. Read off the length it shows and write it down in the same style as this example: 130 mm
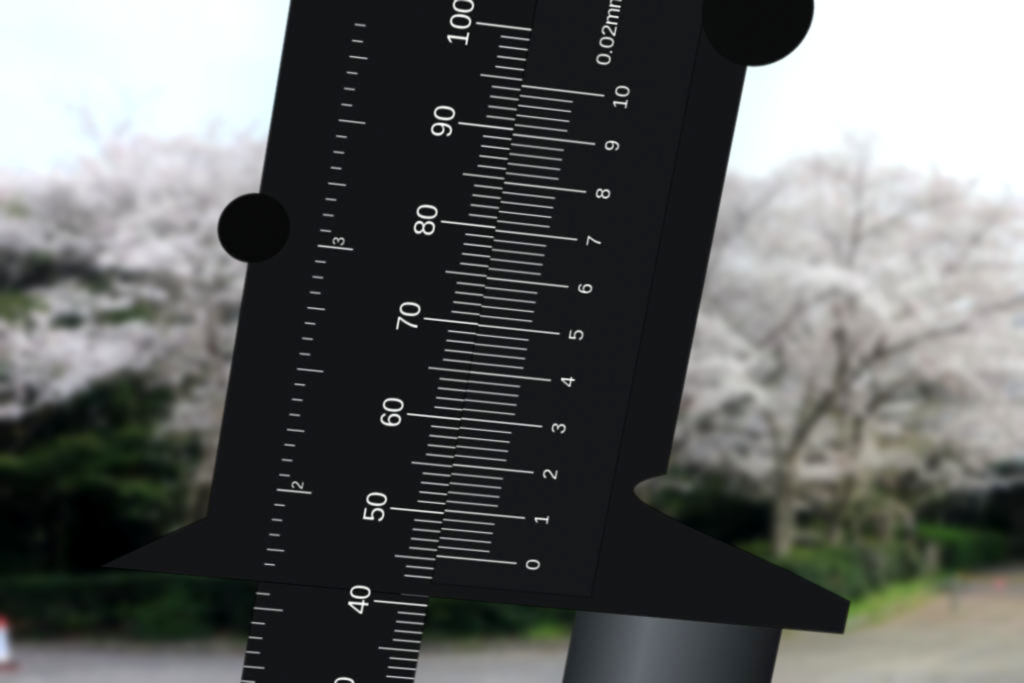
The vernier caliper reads 45.4 mm
